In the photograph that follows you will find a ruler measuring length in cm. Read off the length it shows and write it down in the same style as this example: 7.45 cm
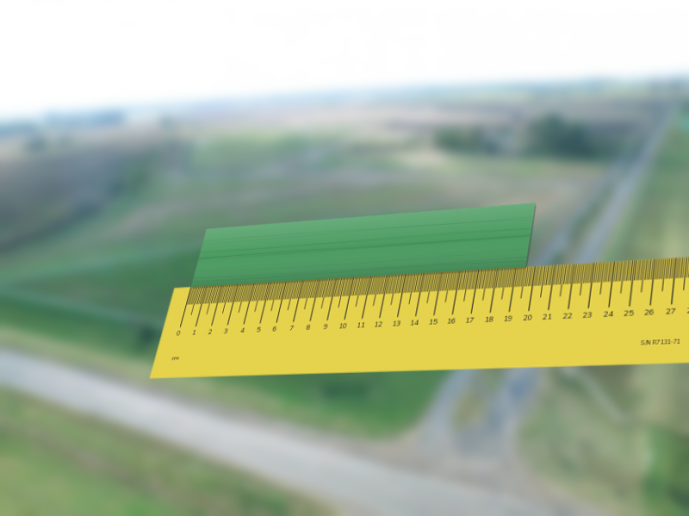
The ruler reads 19.5 cm
